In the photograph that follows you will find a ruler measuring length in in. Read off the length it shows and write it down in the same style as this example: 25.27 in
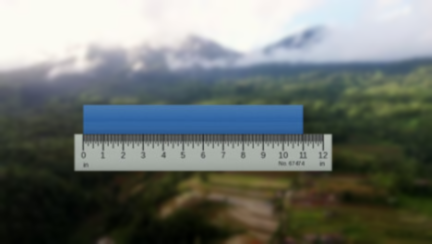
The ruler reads 11 in
